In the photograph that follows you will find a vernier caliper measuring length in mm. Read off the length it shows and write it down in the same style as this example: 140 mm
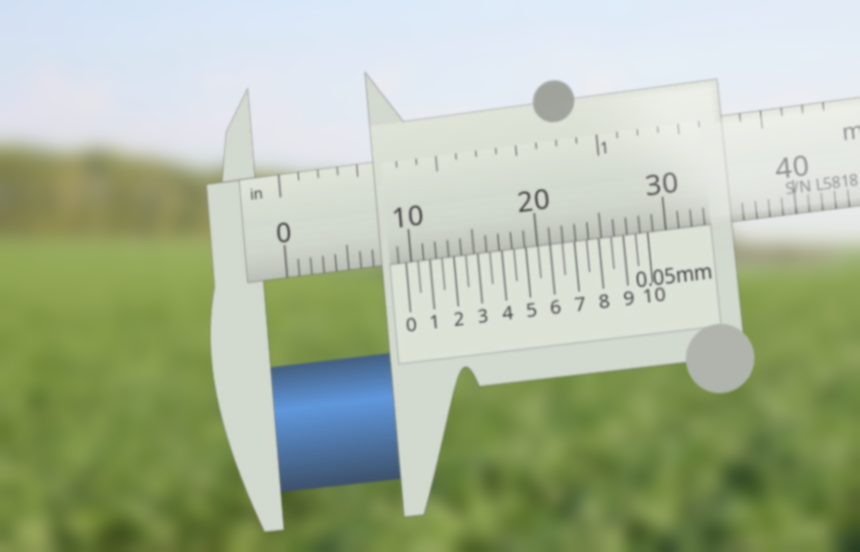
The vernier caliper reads 9.6 mm
